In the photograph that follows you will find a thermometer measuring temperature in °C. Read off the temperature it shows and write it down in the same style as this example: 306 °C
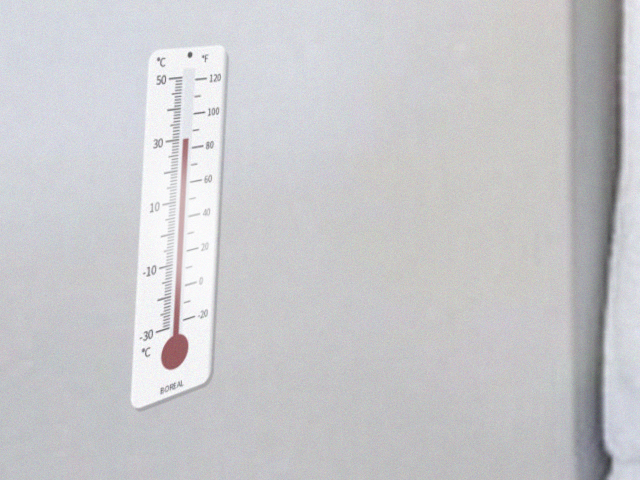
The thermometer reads 30 °C
